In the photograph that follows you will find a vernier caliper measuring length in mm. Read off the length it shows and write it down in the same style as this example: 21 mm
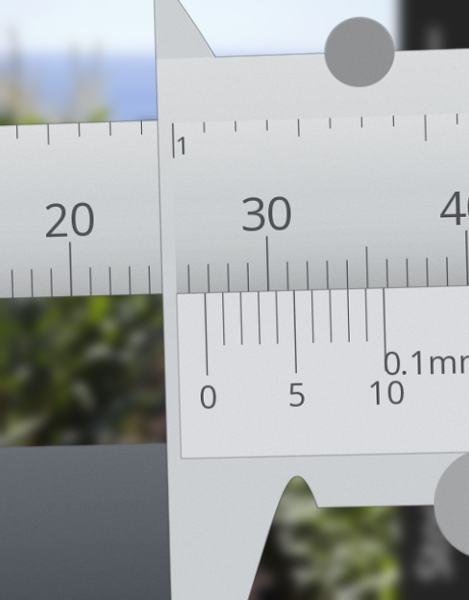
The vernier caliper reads 26.8 mm
